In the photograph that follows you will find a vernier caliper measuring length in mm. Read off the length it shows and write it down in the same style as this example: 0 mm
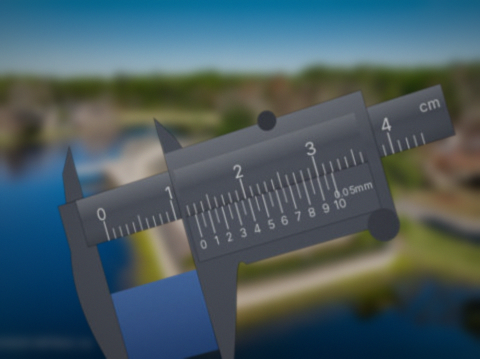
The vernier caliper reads 12.8 mm
